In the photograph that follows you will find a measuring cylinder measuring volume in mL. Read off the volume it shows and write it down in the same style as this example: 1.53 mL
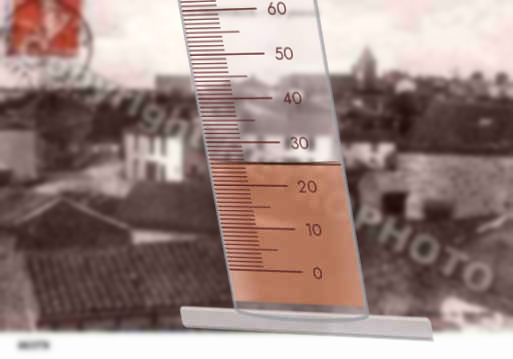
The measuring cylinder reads 25 mL
